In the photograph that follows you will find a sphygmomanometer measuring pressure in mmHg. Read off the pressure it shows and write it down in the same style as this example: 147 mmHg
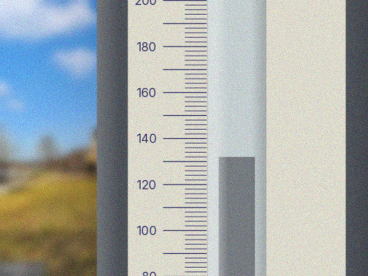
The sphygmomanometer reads 132 mmHg
